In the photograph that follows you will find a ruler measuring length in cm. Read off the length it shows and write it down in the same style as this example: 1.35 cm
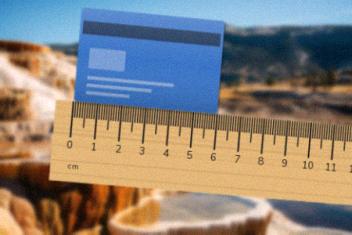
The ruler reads 6 cm
